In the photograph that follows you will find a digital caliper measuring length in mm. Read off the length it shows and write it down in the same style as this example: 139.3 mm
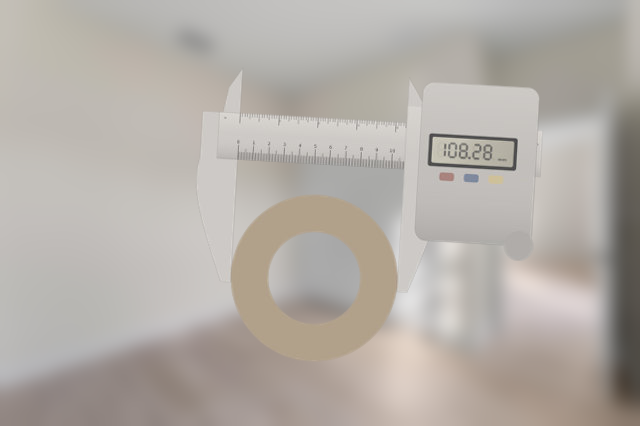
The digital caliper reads 108.28 mm
